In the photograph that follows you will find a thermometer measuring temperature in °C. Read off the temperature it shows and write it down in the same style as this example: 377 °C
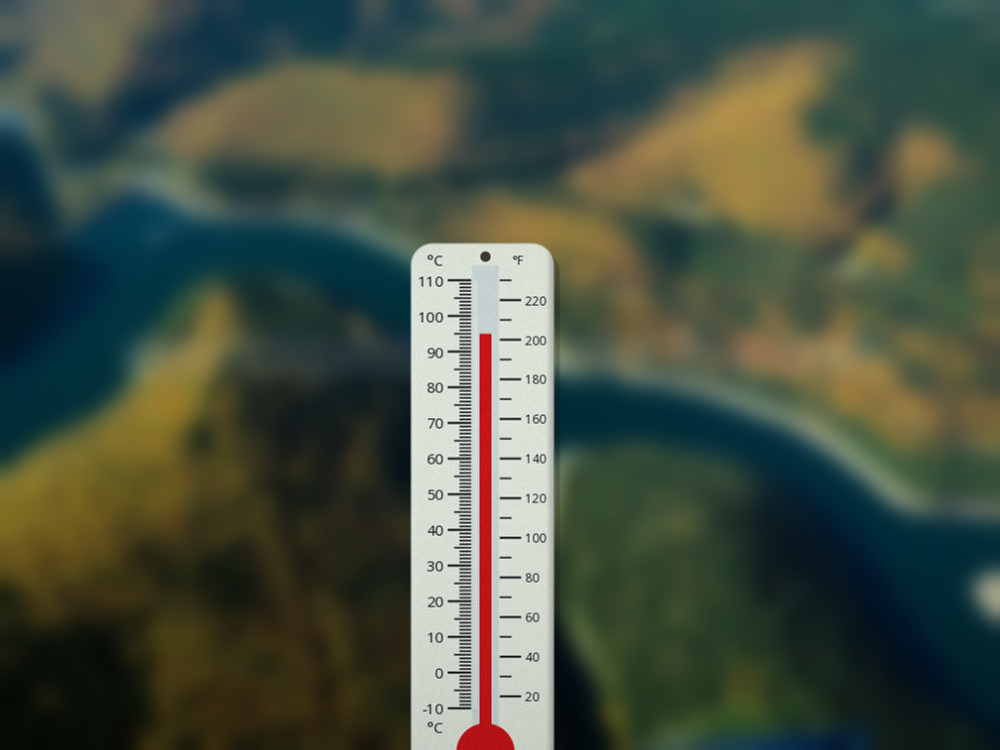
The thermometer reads 95 °C
